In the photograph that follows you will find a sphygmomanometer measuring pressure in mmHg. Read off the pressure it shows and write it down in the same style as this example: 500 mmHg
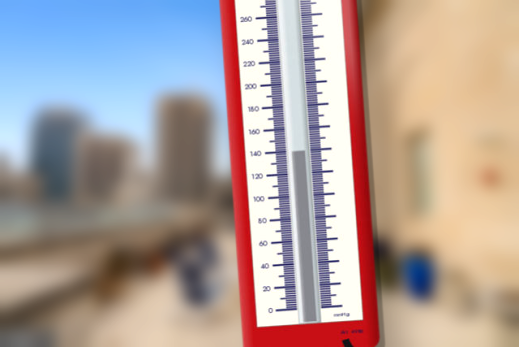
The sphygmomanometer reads 140 mmHg
